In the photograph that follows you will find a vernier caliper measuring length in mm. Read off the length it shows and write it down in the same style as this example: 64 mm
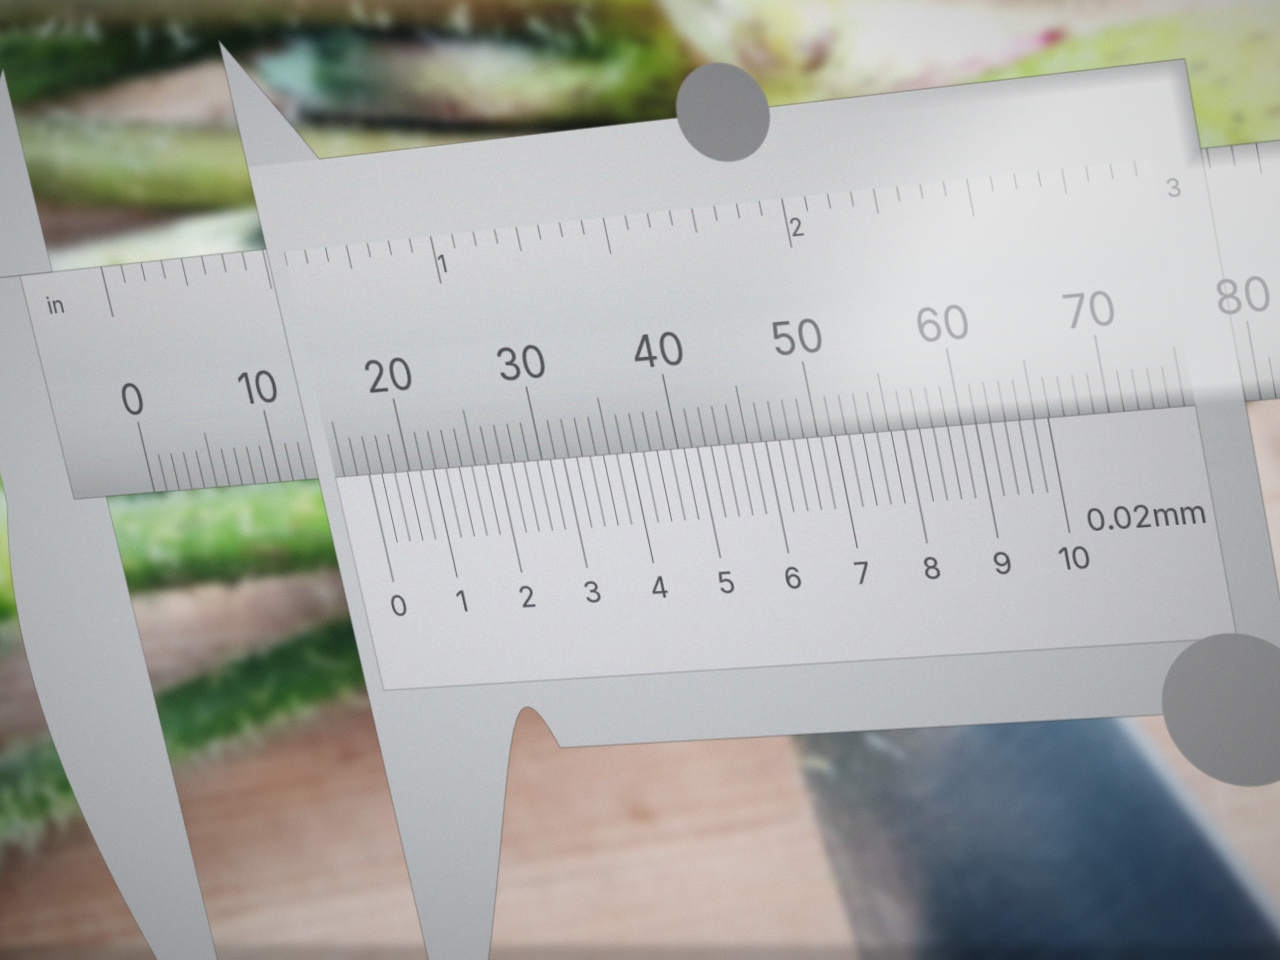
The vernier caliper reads 16.9 mm
